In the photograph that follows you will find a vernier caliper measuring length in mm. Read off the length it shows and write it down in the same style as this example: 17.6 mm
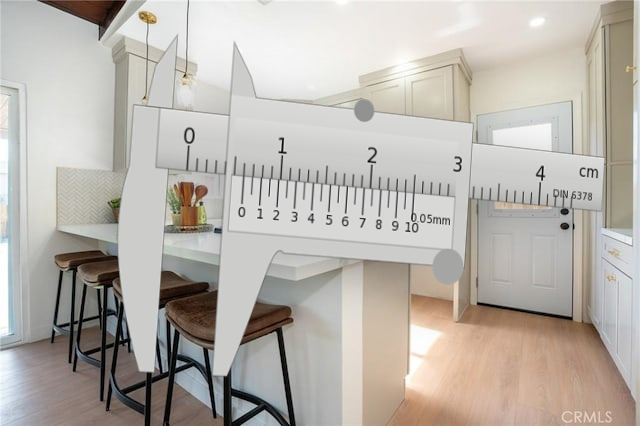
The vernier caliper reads 6.0 mm
